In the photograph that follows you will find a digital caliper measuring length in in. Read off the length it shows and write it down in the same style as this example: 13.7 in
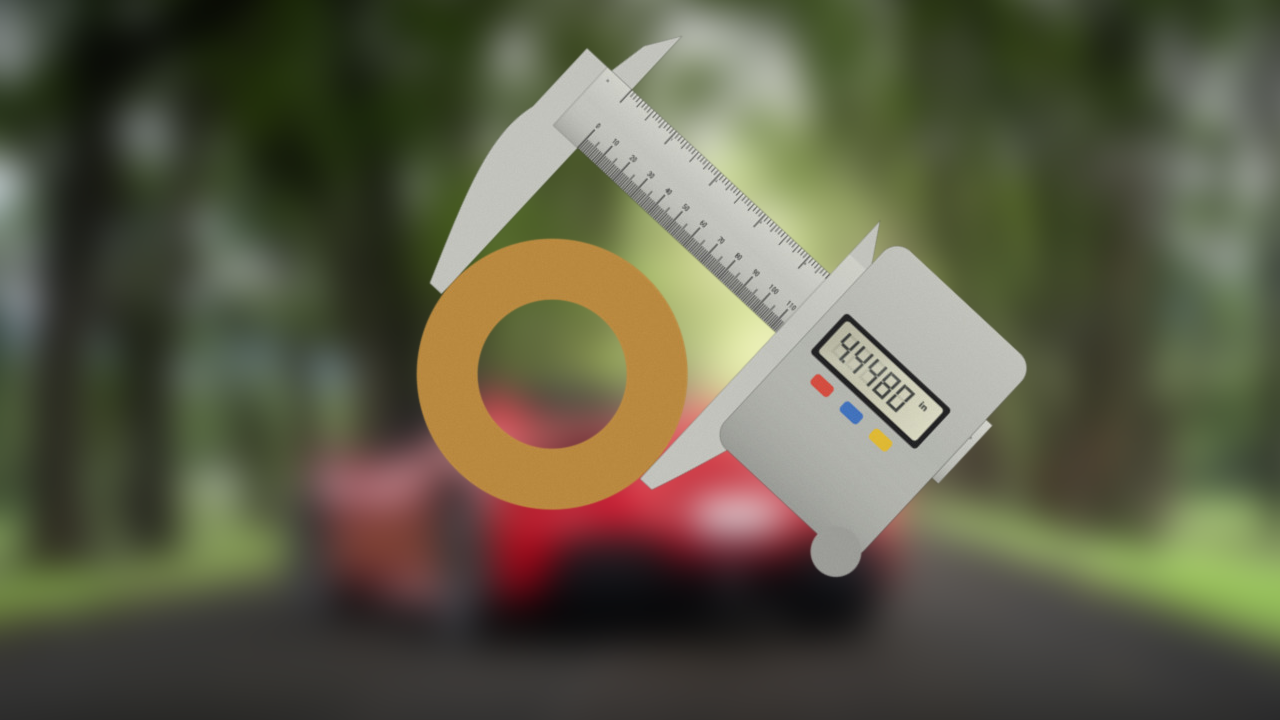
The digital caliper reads 4.4480 in
